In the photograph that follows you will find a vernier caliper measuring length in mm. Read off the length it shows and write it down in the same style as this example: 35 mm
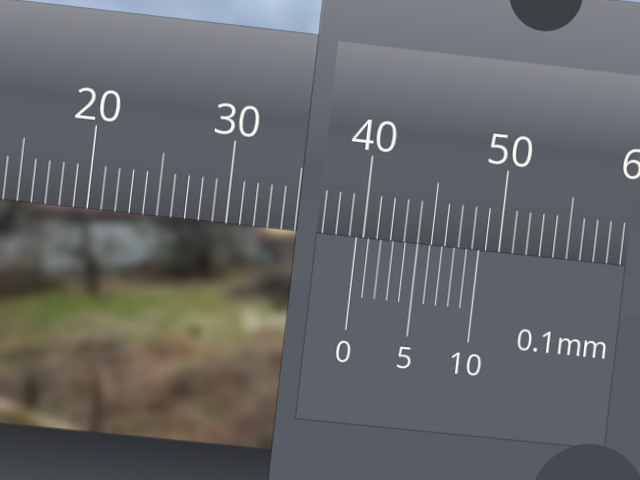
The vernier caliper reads 39.5 mm
